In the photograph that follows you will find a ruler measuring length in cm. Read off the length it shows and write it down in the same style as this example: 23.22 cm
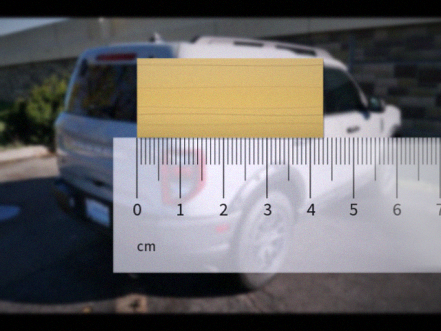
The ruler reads 4.3 cm
